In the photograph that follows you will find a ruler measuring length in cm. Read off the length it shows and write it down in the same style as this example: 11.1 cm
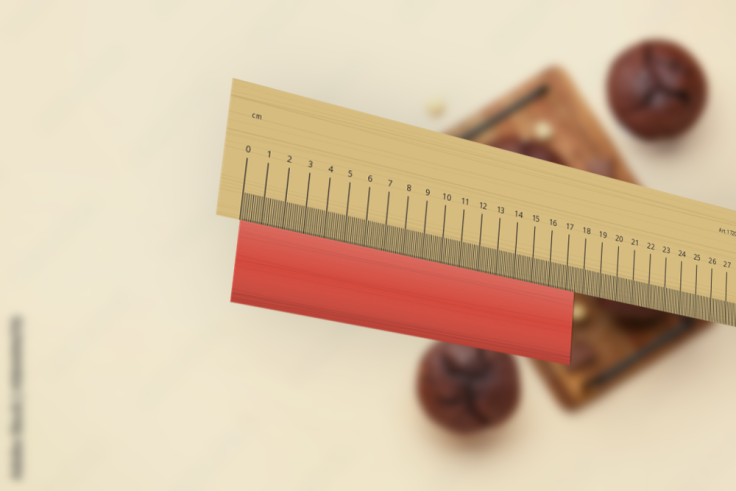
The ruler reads 17.5 cm
